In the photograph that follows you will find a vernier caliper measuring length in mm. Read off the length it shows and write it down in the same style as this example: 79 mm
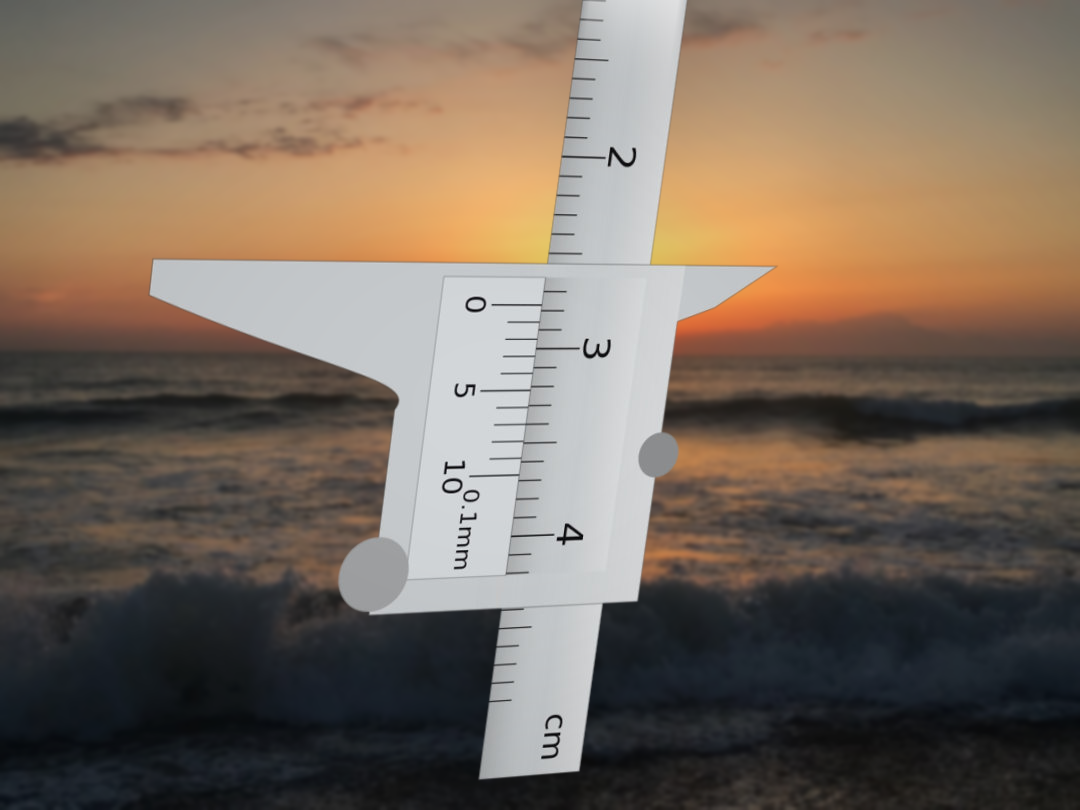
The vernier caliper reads 27.7 mm
